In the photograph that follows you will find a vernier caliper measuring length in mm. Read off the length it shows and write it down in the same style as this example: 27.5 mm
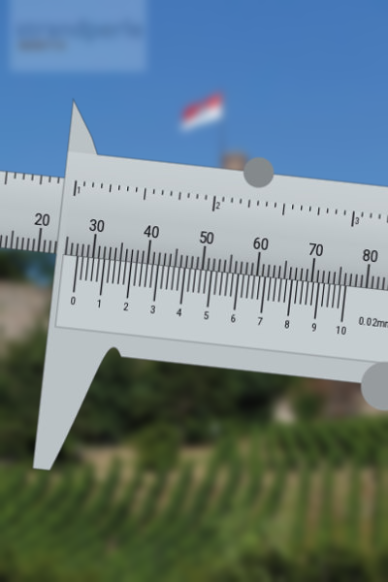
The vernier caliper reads 27.2 mm
